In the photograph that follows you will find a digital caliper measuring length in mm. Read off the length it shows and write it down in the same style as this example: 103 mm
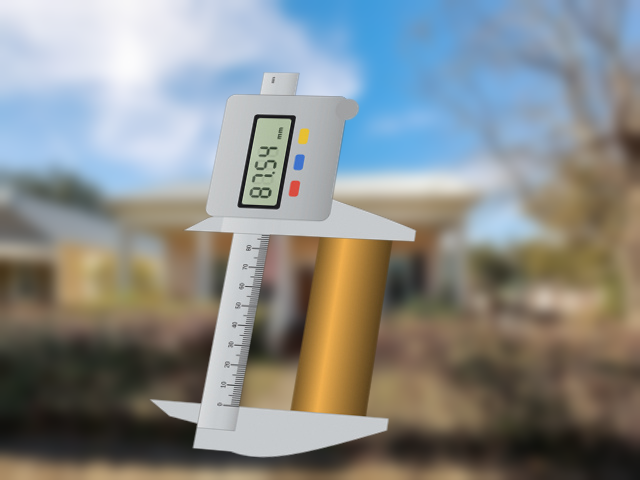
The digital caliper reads 87.54 mm
